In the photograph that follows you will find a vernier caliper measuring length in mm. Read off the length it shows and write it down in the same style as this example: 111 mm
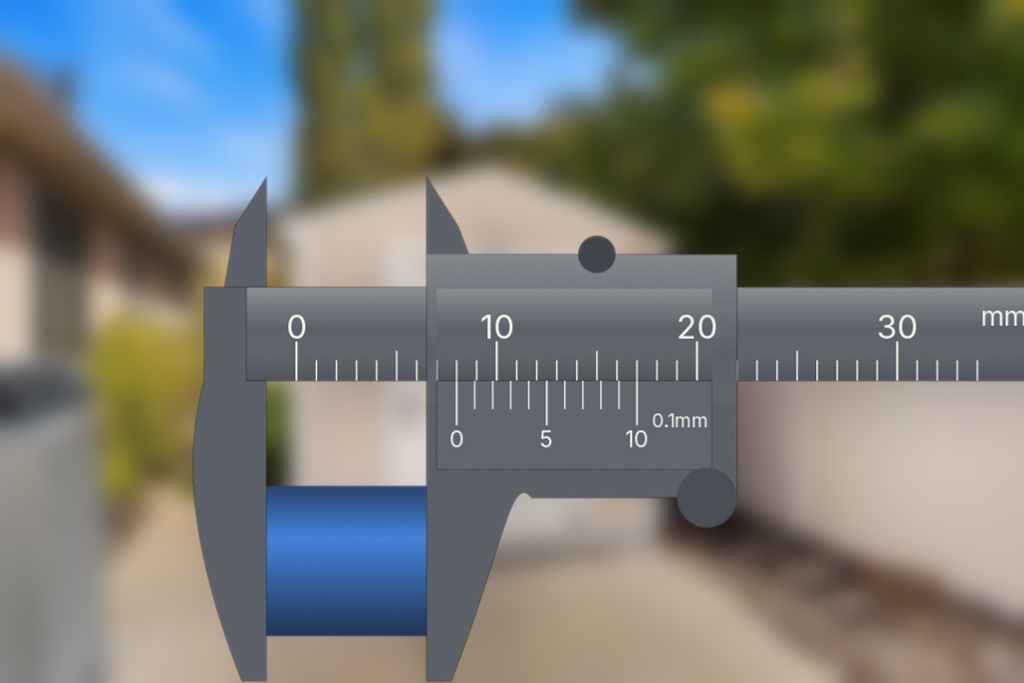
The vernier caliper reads 8.0 mm
